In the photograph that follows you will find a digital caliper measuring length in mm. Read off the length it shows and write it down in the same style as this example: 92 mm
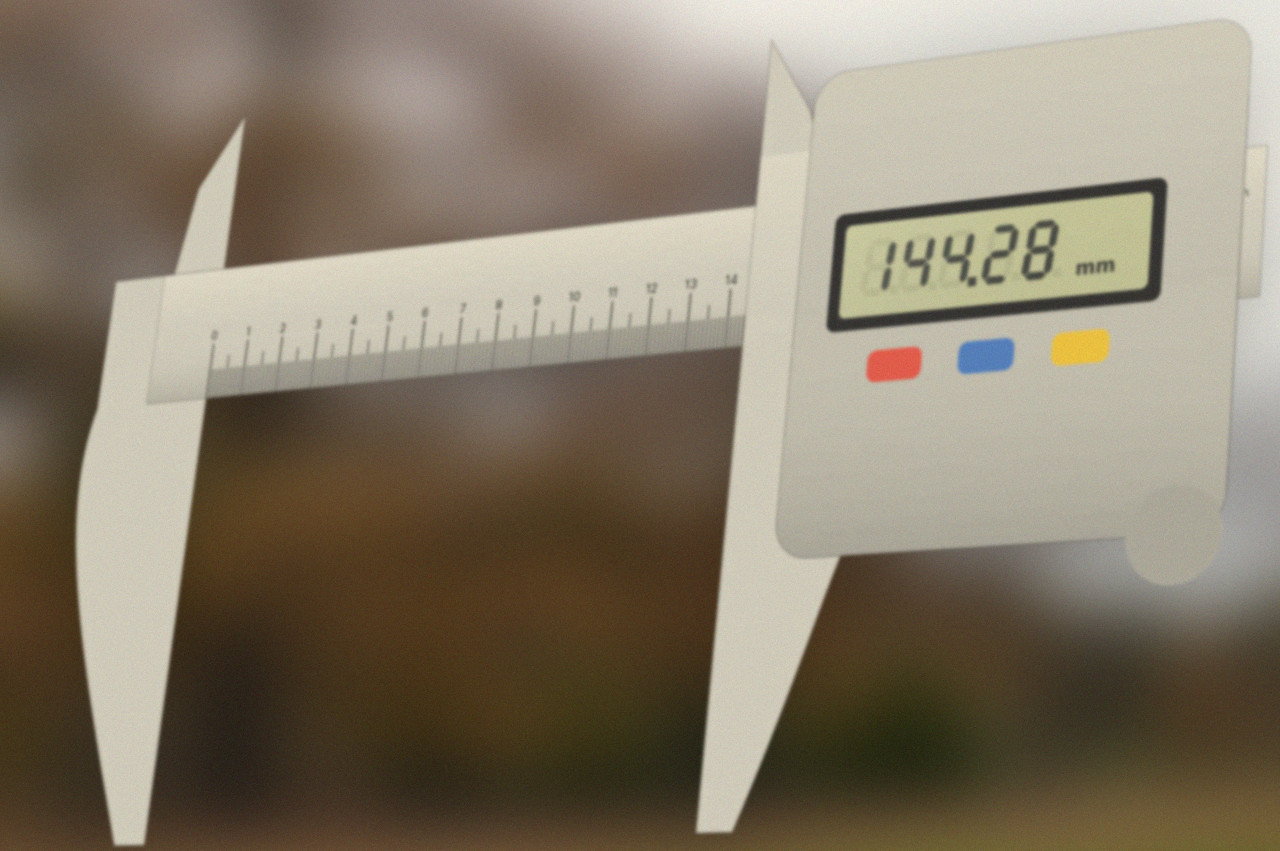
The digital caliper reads 144.28 mm
